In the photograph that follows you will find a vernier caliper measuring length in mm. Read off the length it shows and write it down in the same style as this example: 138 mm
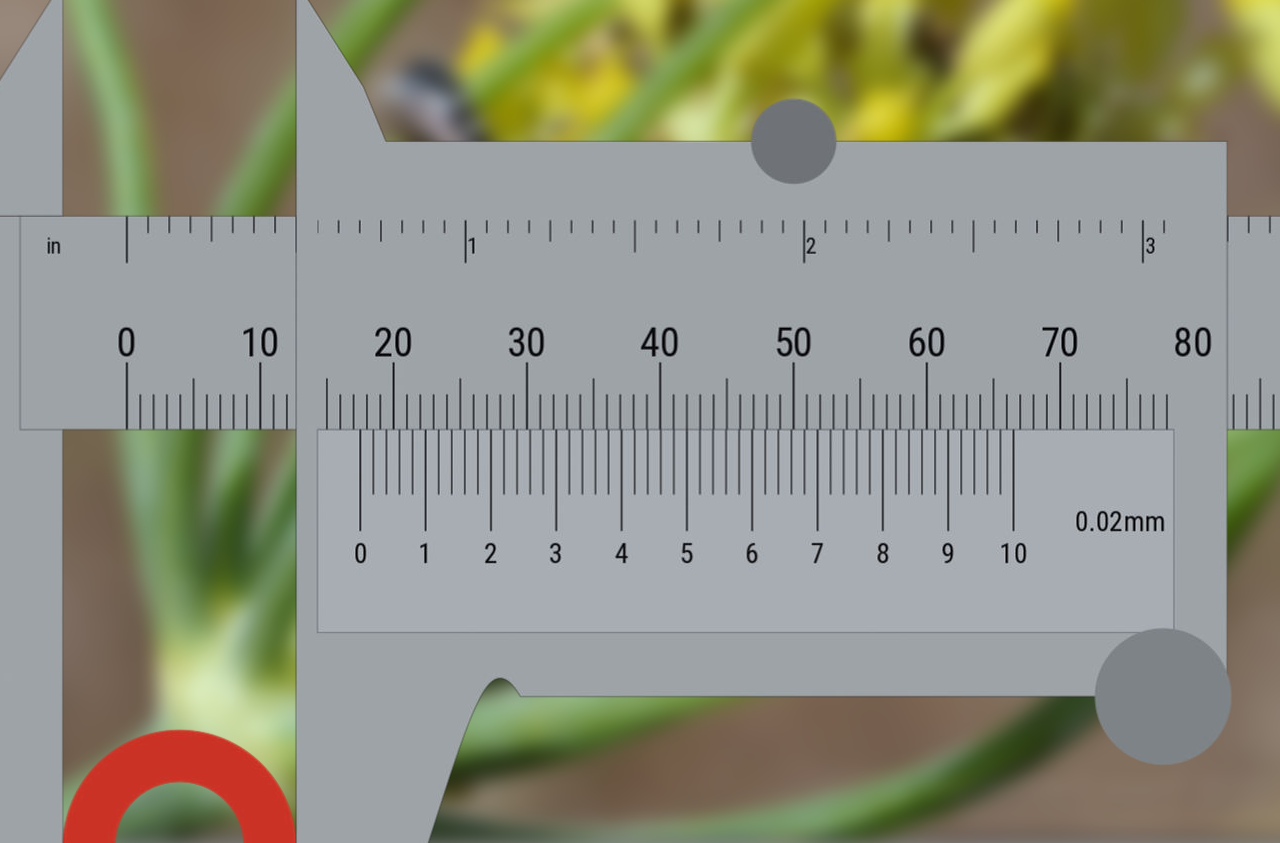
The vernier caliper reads 17.5 mm
